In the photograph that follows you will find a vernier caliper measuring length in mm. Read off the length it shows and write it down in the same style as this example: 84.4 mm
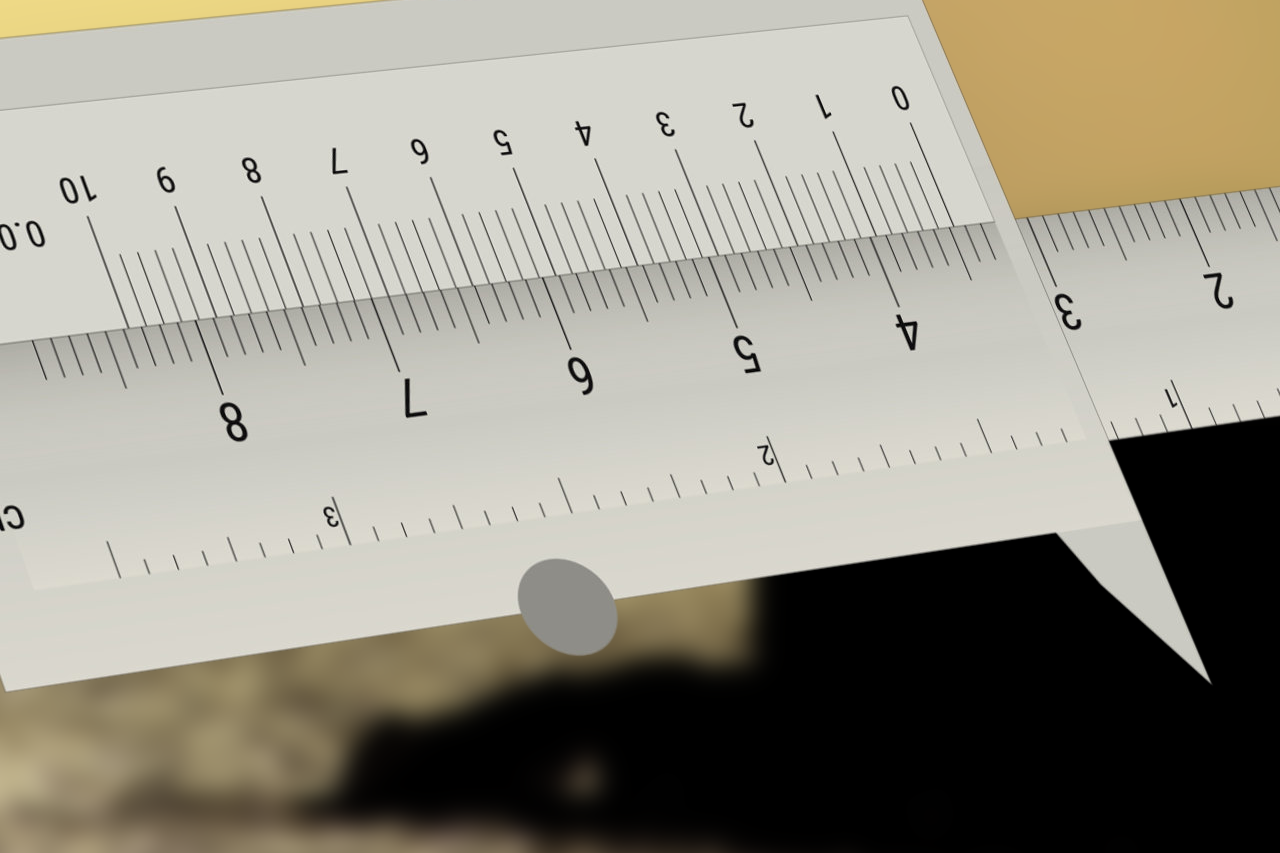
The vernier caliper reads 34.7 mm
